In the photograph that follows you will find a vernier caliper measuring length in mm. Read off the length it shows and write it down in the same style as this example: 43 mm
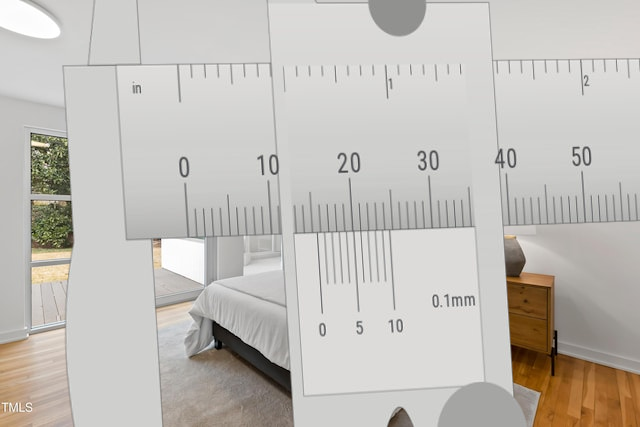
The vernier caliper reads 15.6 mm
